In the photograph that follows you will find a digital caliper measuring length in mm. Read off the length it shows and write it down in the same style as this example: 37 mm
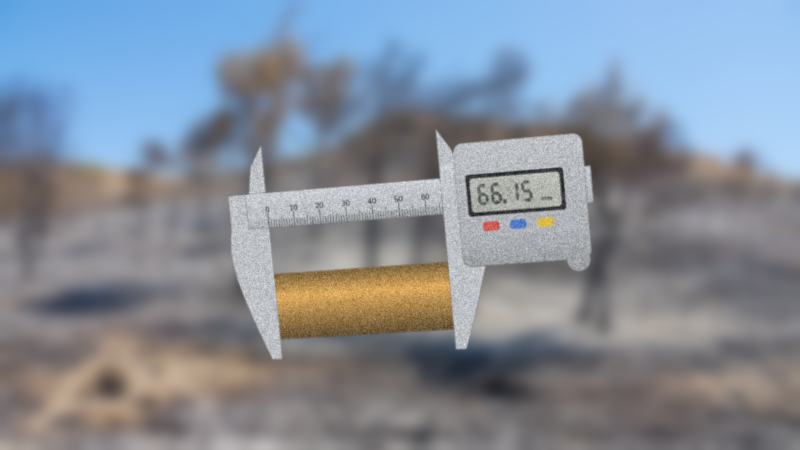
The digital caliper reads 66.15 mm
